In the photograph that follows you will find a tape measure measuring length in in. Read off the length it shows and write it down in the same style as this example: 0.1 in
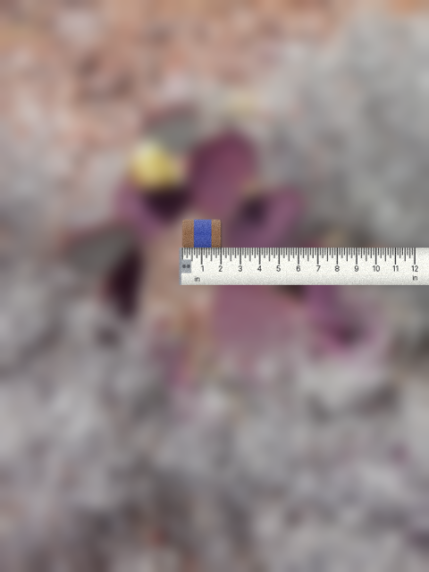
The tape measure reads 2 in
